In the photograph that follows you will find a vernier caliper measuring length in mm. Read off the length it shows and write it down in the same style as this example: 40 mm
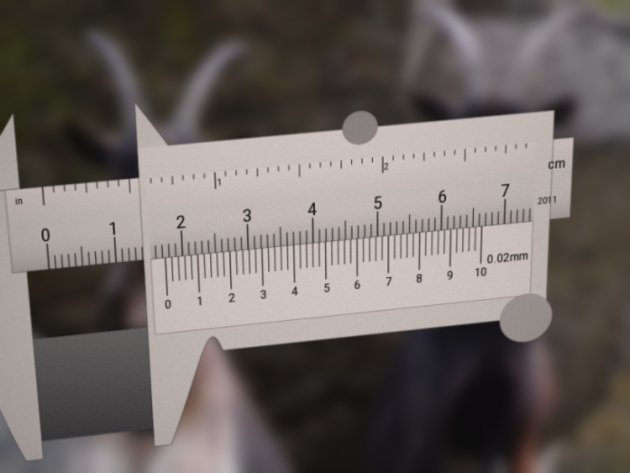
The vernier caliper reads 17.4 mm
